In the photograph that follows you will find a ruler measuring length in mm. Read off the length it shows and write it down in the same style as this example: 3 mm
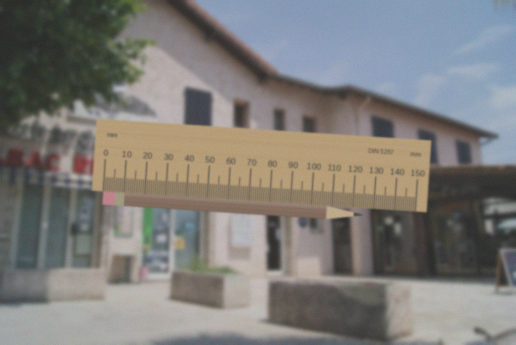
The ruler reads 125 mm
